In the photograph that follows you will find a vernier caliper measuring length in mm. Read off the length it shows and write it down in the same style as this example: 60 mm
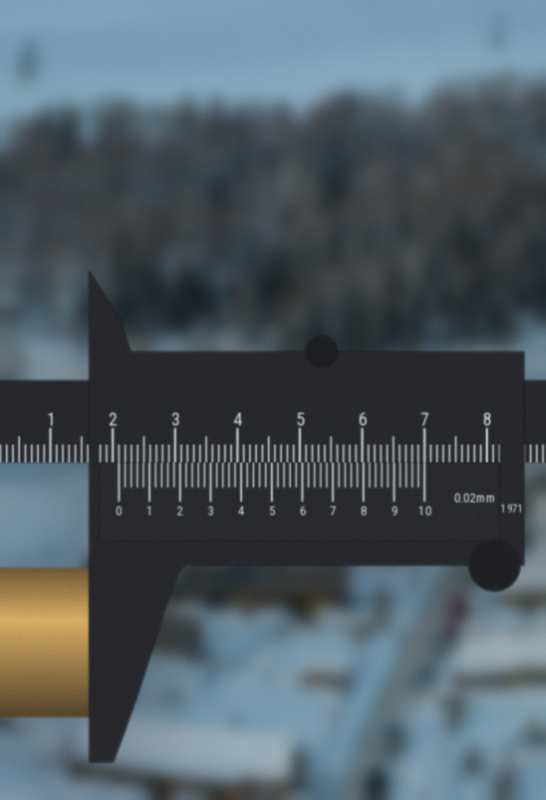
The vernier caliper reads 21.0 mm
